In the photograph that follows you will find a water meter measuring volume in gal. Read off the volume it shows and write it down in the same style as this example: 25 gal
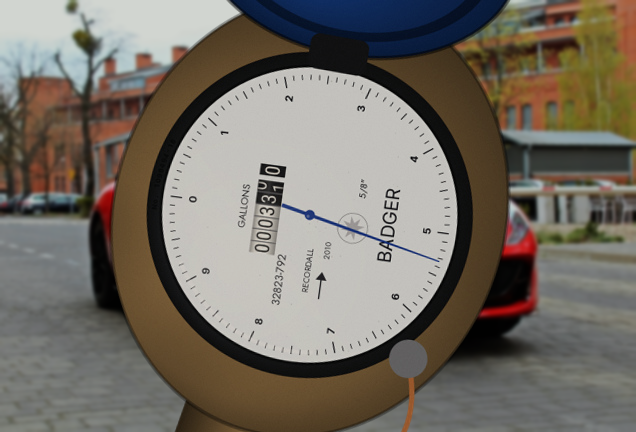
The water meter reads 3305.3 gal
